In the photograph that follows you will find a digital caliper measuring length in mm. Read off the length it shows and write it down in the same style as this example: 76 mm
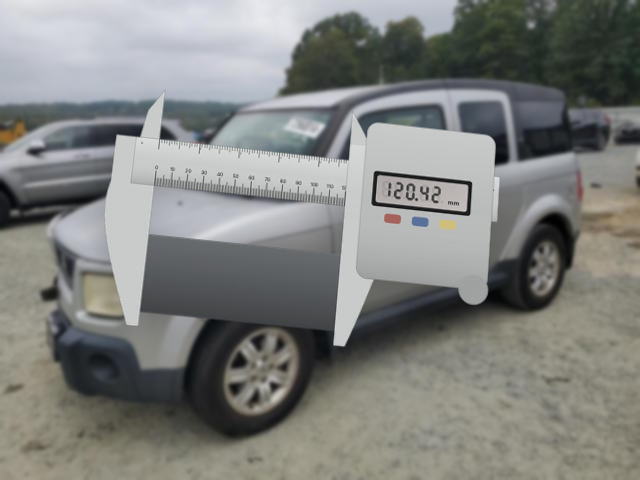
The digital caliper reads 120.42 mm
